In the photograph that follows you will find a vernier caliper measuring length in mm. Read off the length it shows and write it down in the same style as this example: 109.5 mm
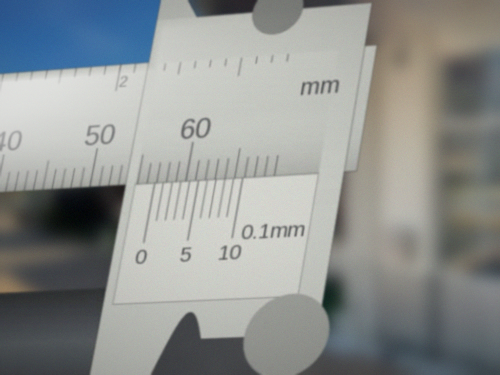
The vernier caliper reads 56.8 mm
